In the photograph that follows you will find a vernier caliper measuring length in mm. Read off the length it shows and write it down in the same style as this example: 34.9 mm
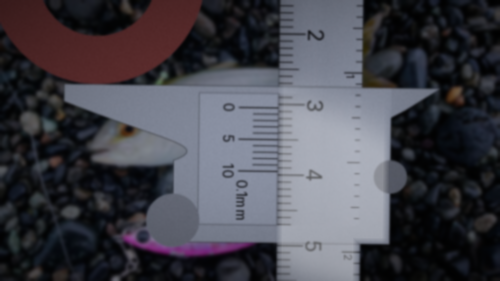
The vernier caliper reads 30.5 mm
